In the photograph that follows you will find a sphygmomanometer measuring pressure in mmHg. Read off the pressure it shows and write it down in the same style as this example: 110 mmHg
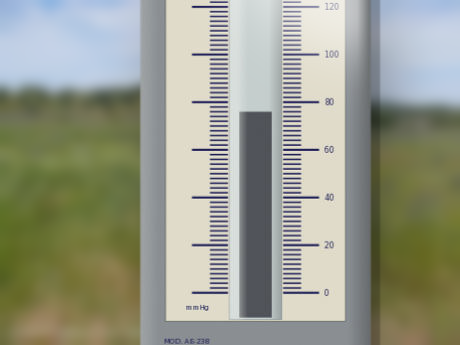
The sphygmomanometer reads 76 mmHg
